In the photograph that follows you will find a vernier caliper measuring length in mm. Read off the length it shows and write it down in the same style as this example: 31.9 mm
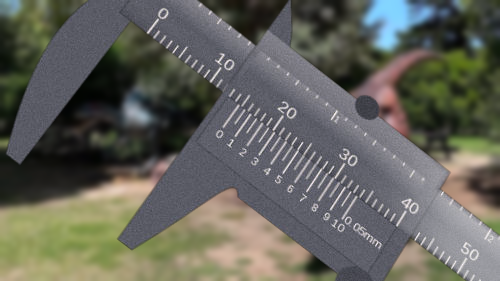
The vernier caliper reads 14.6 mm
